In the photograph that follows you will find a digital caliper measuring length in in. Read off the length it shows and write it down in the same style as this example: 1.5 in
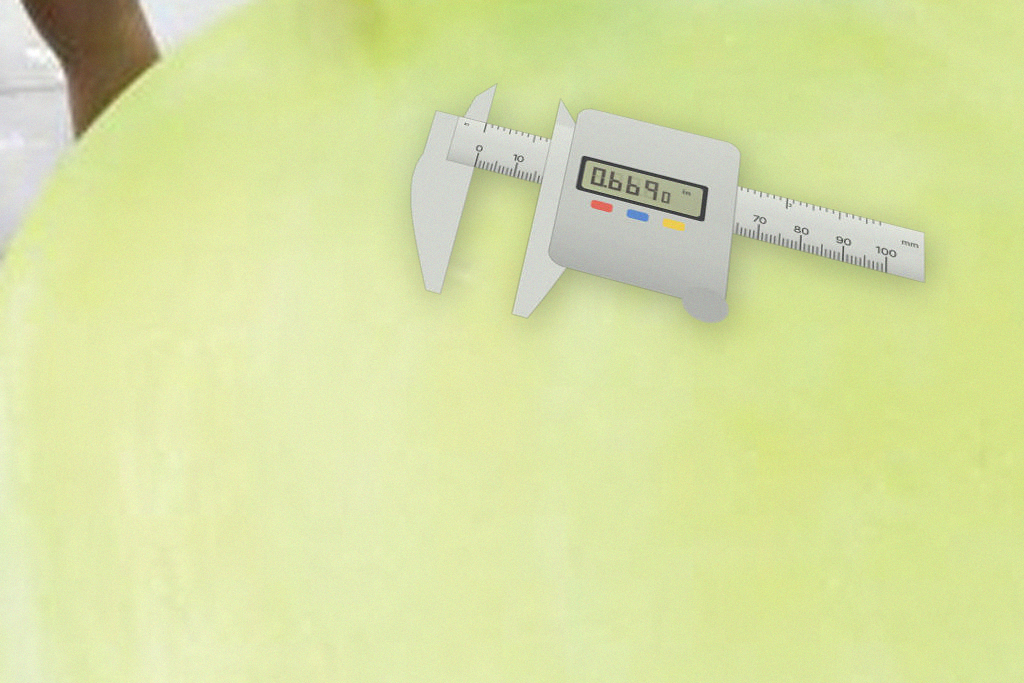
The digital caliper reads 0.6690 in
